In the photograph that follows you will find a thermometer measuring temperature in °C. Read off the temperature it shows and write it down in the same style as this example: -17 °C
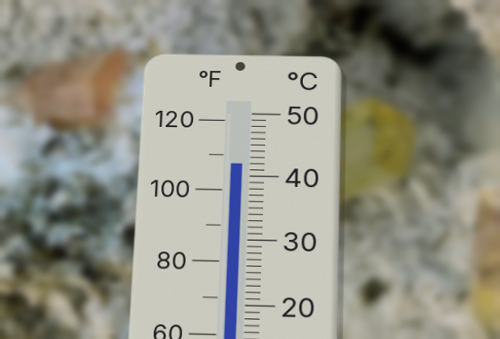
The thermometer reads 42 °C
